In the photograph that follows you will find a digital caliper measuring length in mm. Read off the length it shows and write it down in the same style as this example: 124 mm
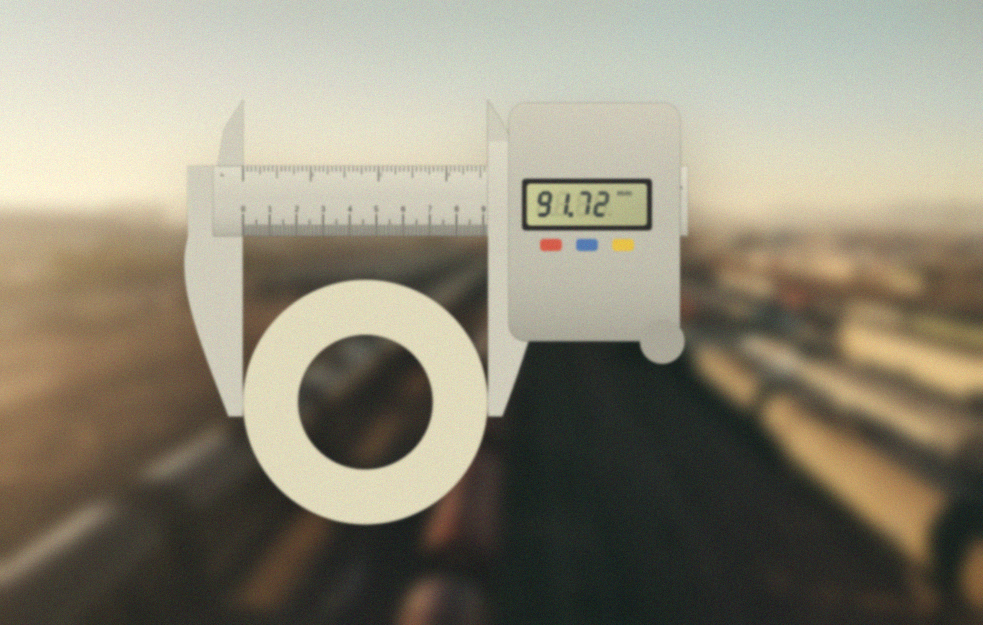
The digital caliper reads 91.72 mm
